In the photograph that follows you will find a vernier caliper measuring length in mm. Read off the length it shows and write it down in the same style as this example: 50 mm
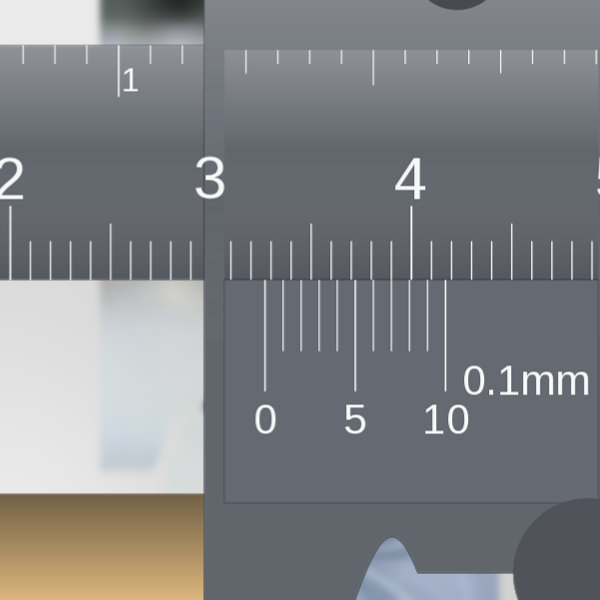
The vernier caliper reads 32.7 mm
